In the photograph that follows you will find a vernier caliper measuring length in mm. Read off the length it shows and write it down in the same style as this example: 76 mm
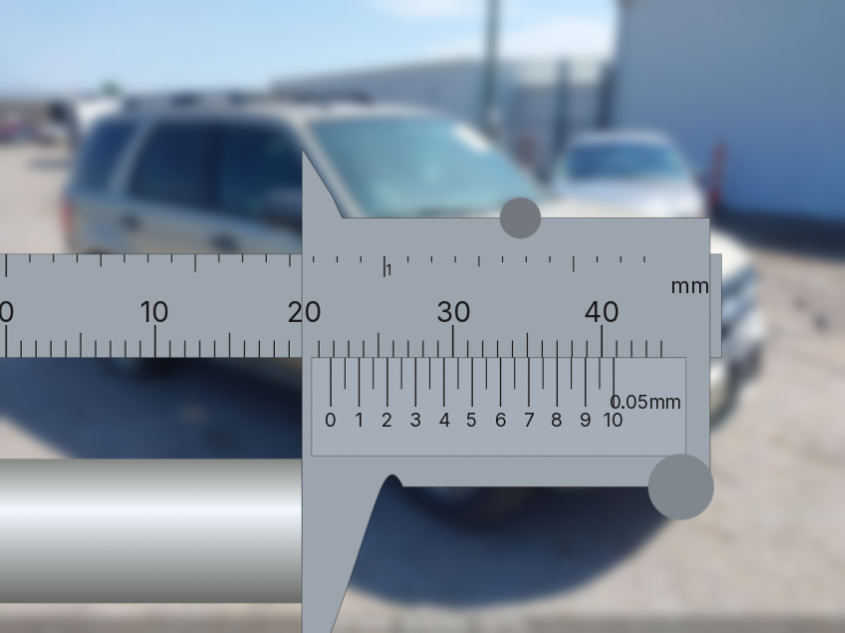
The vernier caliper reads 21.8 mm
